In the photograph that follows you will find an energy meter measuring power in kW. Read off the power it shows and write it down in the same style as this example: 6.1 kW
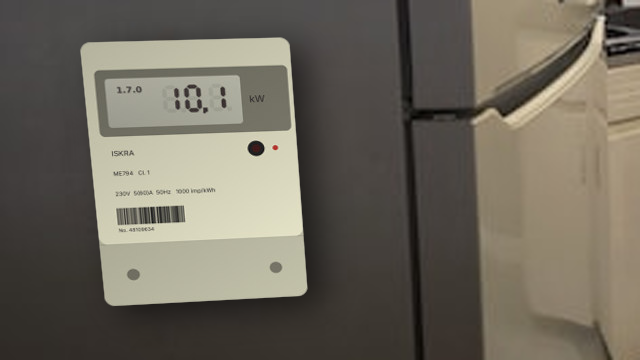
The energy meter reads 10.1 kW
